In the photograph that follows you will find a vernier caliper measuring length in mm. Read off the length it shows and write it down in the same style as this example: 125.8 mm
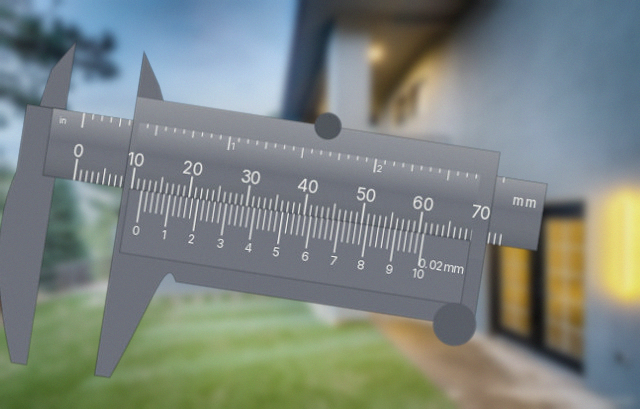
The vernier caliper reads 11.8 mm
